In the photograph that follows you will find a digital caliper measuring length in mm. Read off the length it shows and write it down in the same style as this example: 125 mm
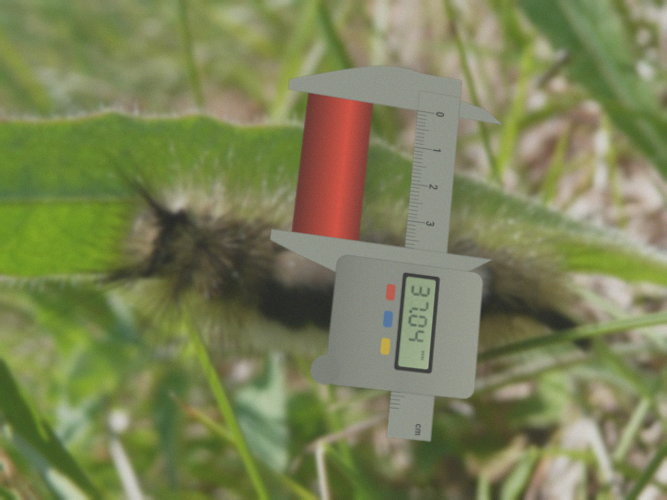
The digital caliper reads 37.04 mm
